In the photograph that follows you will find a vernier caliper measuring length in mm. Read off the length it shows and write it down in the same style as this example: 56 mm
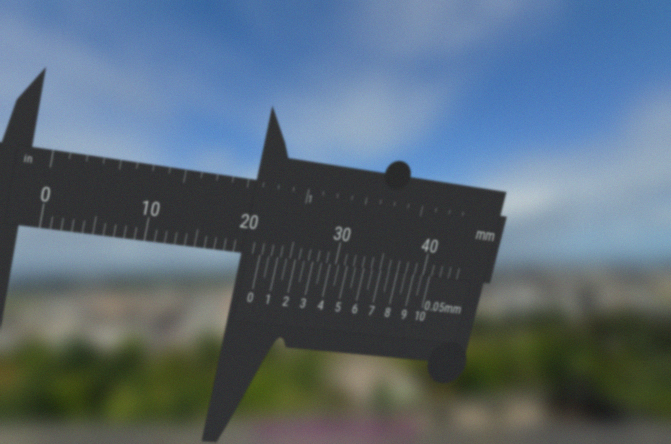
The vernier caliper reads 21.8 mm
